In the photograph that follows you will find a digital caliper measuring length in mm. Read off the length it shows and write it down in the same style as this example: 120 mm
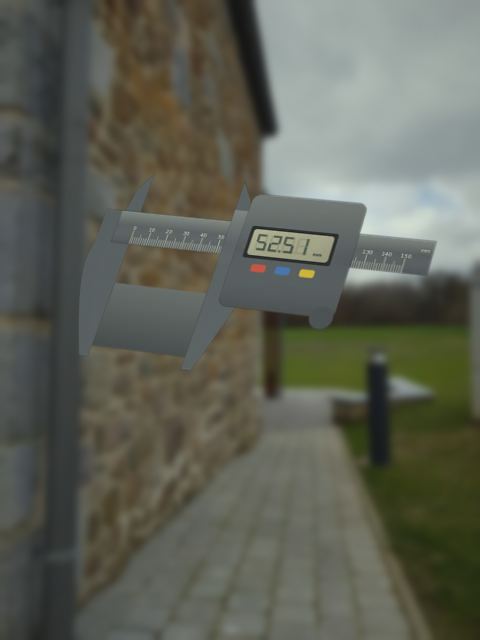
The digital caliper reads 52.51 mm
